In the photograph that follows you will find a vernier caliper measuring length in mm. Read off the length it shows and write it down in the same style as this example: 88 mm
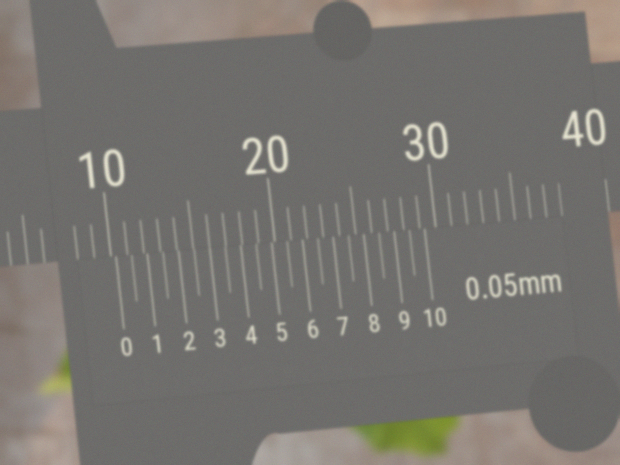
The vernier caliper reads 10.3 mm
